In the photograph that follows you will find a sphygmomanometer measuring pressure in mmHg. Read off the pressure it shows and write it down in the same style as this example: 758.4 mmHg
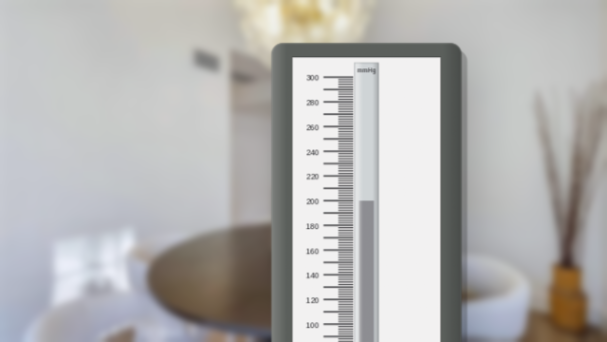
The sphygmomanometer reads 200 mmHg
